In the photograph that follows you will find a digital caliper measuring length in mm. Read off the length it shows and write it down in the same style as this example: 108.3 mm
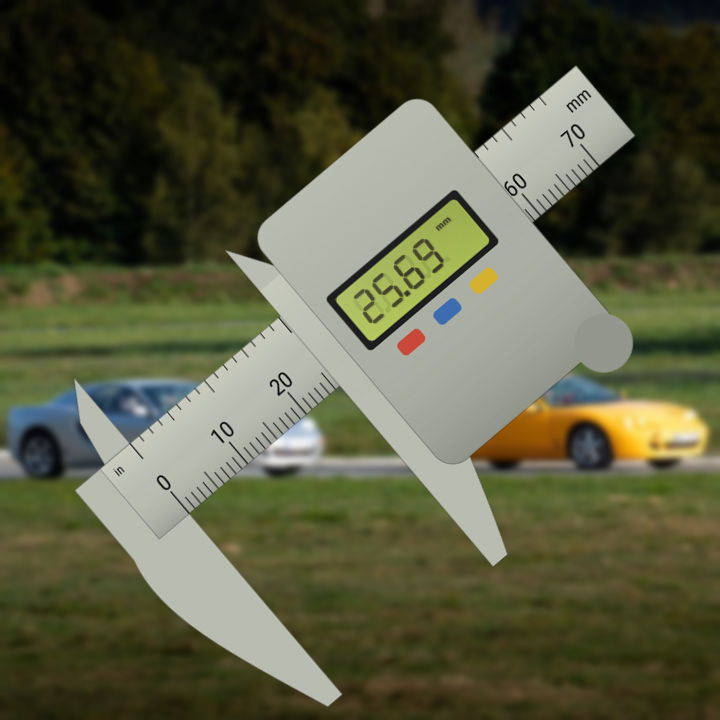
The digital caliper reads 25.69 mm
